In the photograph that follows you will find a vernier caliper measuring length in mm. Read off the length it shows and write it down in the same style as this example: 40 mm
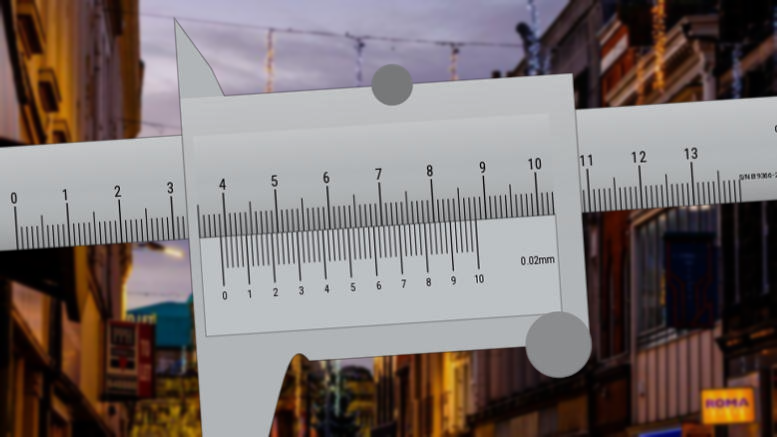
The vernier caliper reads 39.0 mm
